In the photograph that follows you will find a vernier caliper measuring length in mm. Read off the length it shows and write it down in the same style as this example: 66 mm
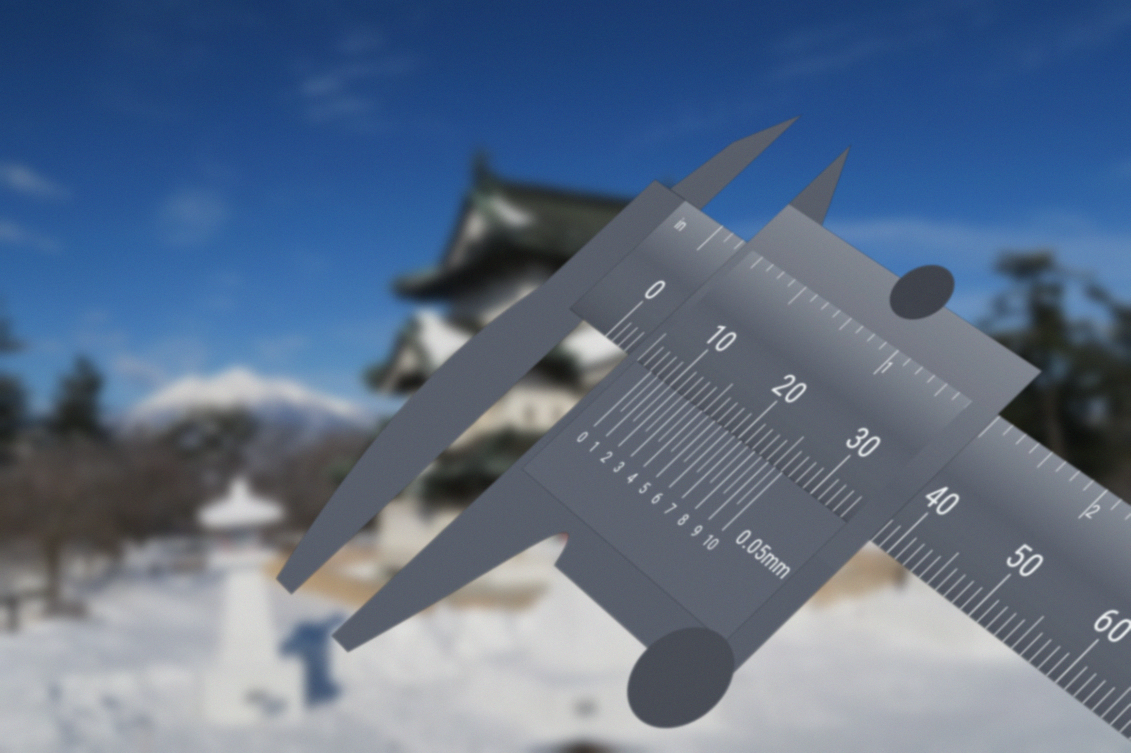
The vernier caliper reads 7.2 mm
